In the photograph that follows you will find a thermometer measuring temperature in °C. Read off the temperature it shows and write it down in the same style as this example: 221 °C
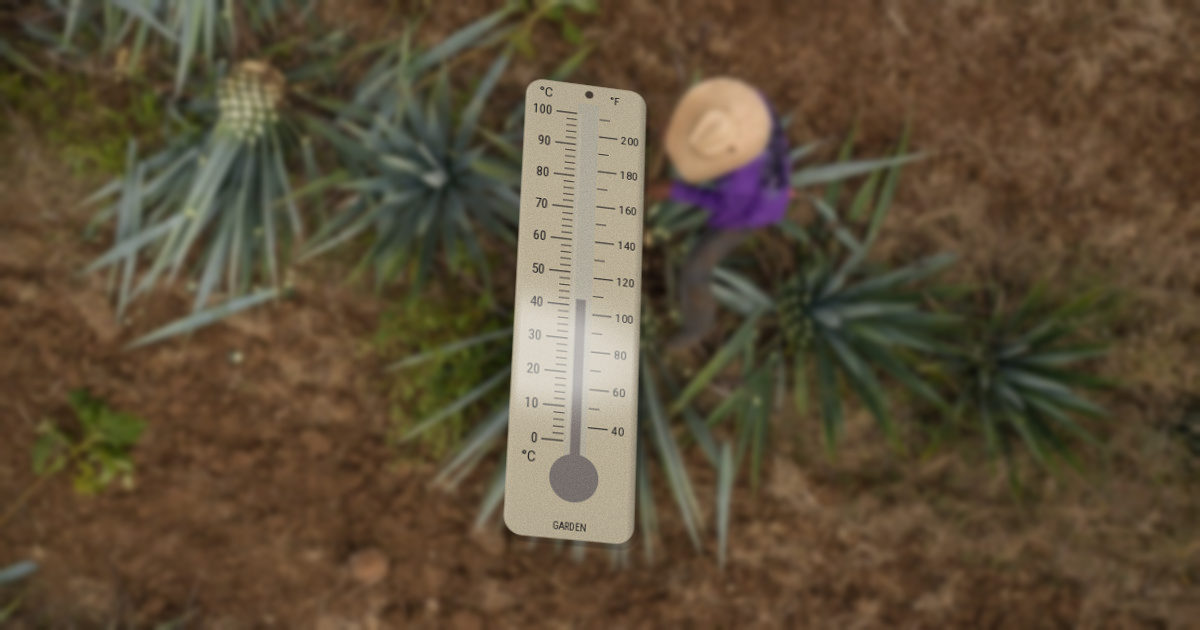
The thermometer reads 42 °C
